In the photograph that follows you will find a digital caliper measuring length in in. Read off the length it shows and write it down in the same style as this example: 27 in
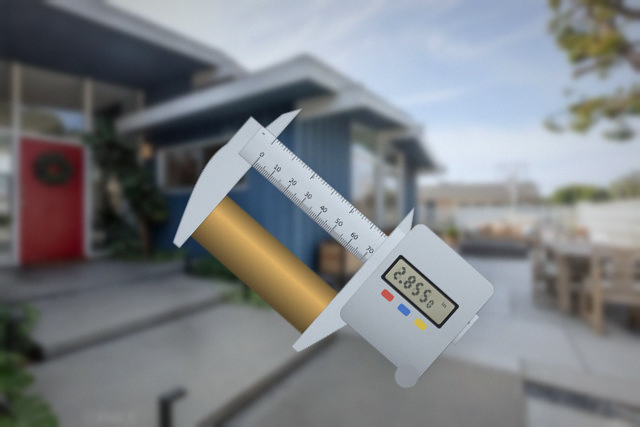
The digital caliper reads 2.8550 in
